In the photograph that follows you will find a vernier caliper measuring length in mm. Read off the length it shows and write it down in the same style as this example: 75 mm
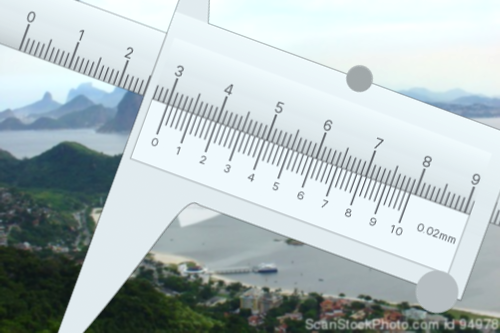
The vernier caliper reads 30.0 mm
